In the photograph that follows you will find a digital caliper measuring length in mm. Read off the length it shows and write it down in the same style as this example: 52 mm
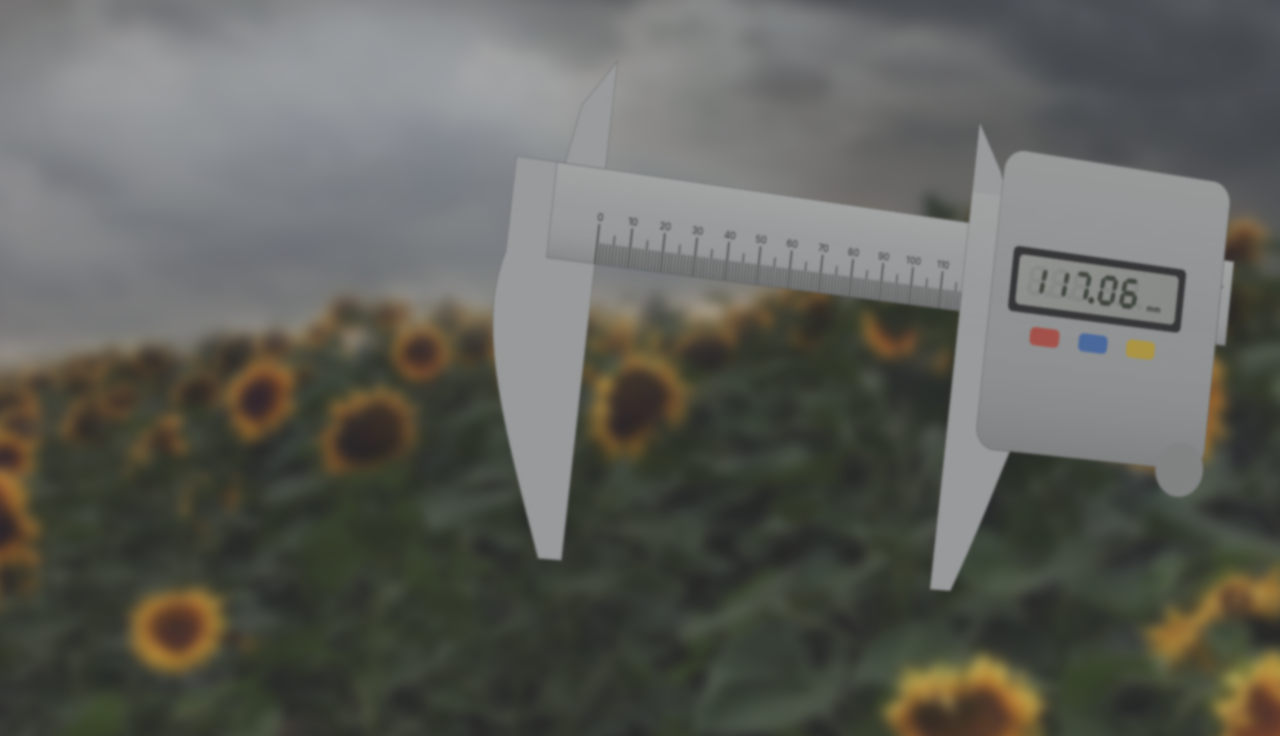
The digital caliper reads 117.06 mm
